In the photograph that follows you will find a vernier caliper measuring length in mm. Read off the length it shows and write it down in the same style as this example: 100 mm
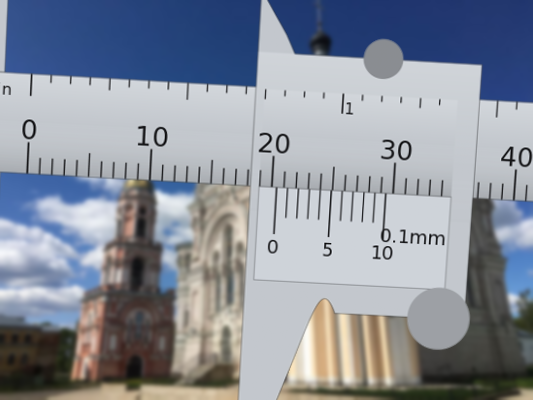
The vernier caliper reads 20.4 mm
